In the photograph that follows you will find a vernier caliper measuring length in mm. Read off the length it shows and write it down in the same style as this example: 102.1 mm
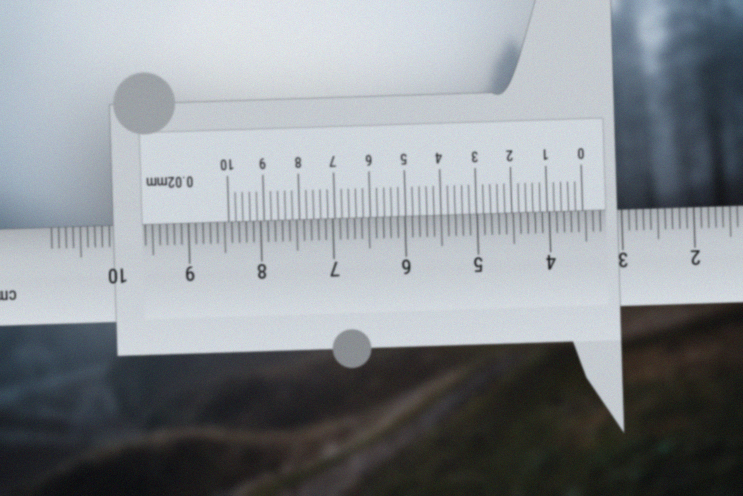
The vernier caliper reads 35.4 mm
